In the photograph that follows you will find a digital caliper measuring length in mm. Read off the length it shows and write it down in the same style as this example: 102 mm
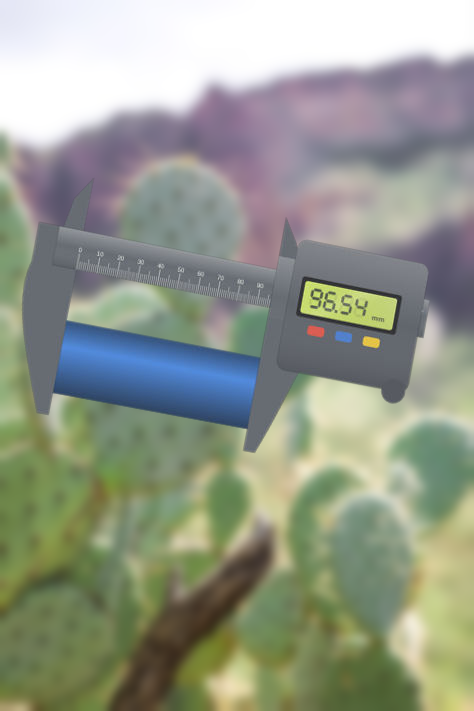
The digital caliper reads 96.54 mm
